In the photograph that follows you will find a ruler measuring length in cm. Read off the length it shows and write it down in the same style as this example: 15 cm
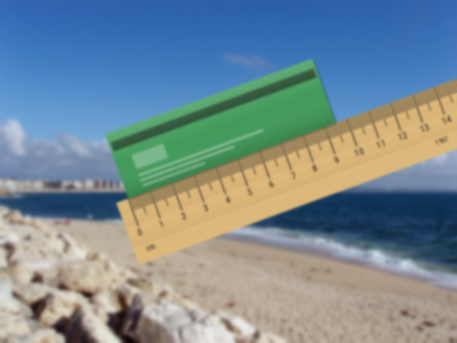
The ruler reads 9.5 cm
